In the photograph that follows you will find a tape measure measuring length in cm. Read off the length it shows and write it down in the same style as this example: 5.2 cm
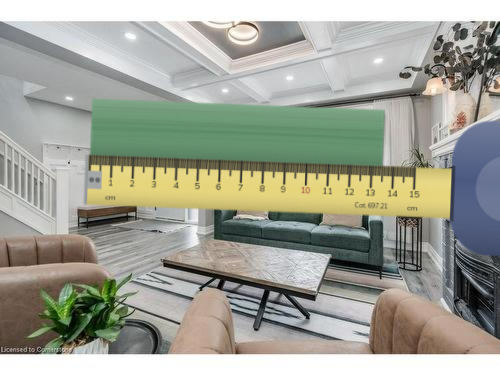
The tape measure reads 13.5 cm
